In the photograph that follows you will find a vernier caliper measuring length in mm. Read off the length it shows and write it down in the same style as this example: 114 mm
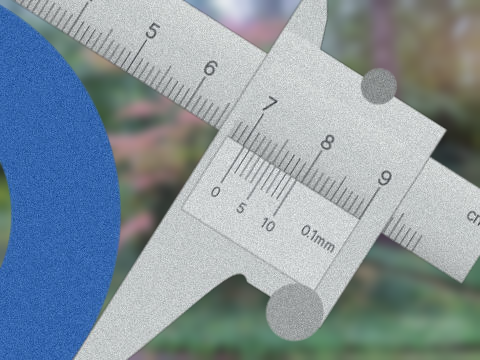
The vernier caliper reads 70.2 mm
